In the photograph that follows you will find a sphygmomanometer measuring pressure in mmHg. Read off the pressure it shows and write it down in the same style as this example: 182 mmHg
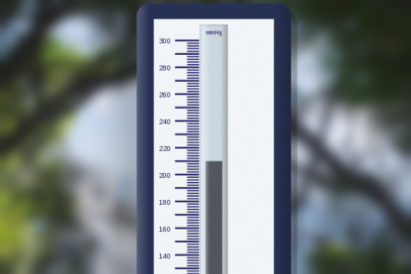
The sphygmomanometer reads 210 mmHg
